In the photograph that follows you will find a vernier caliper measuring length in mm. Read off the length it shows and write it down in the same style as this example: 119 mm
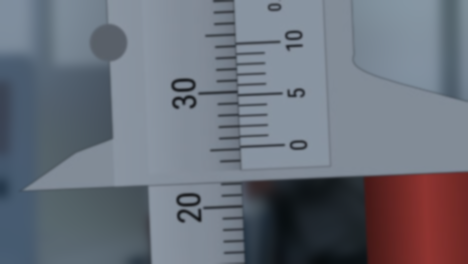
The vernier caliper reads 25.2 mm
